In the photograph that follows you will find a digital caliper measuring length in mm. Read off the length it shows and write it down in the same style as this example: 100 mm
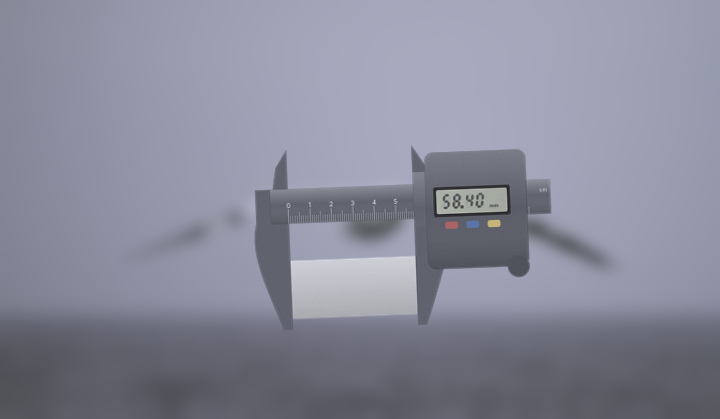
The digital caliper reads 58.40 mm
